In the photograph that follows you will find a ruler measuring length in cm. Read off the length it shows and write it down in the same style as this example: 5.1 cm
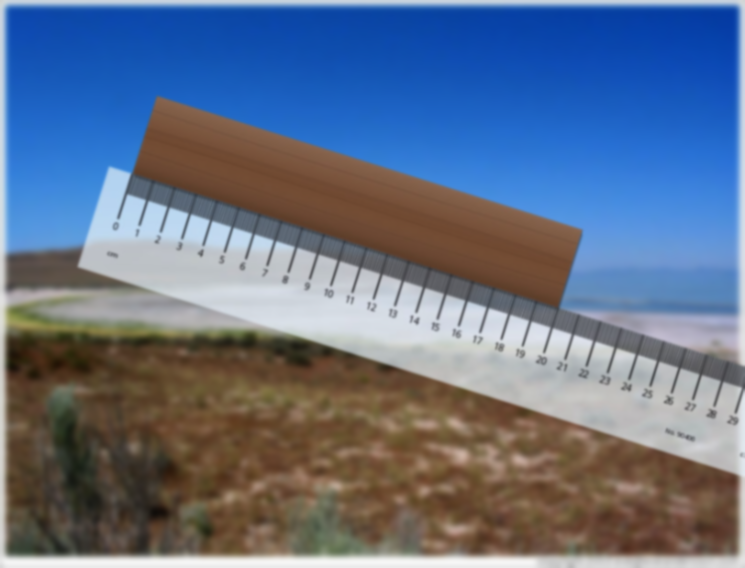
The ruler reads 20 cm
